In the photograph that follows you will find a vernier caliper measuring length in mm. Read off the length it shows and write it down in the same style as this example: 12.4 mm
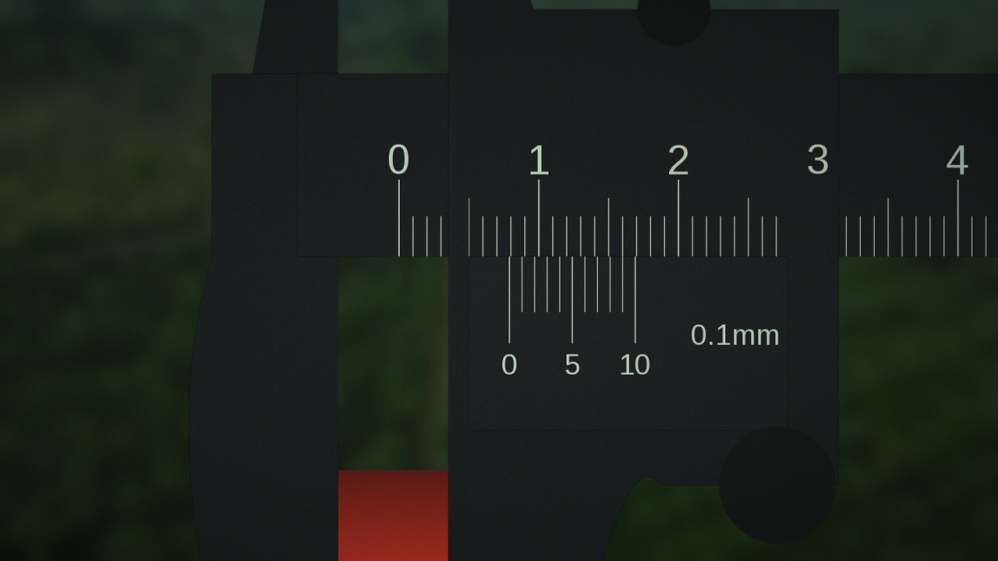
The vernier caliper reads 7.9 mm
